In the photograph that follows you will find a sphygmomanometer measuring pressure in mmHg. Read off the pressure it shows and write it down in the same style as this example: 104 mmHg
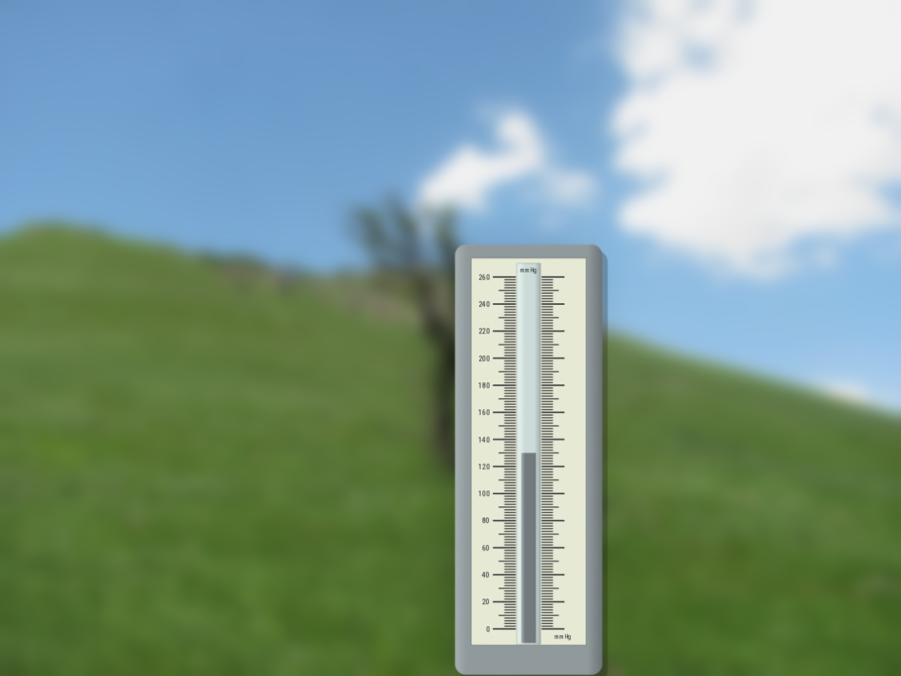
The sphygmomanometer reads 130 mmHg
